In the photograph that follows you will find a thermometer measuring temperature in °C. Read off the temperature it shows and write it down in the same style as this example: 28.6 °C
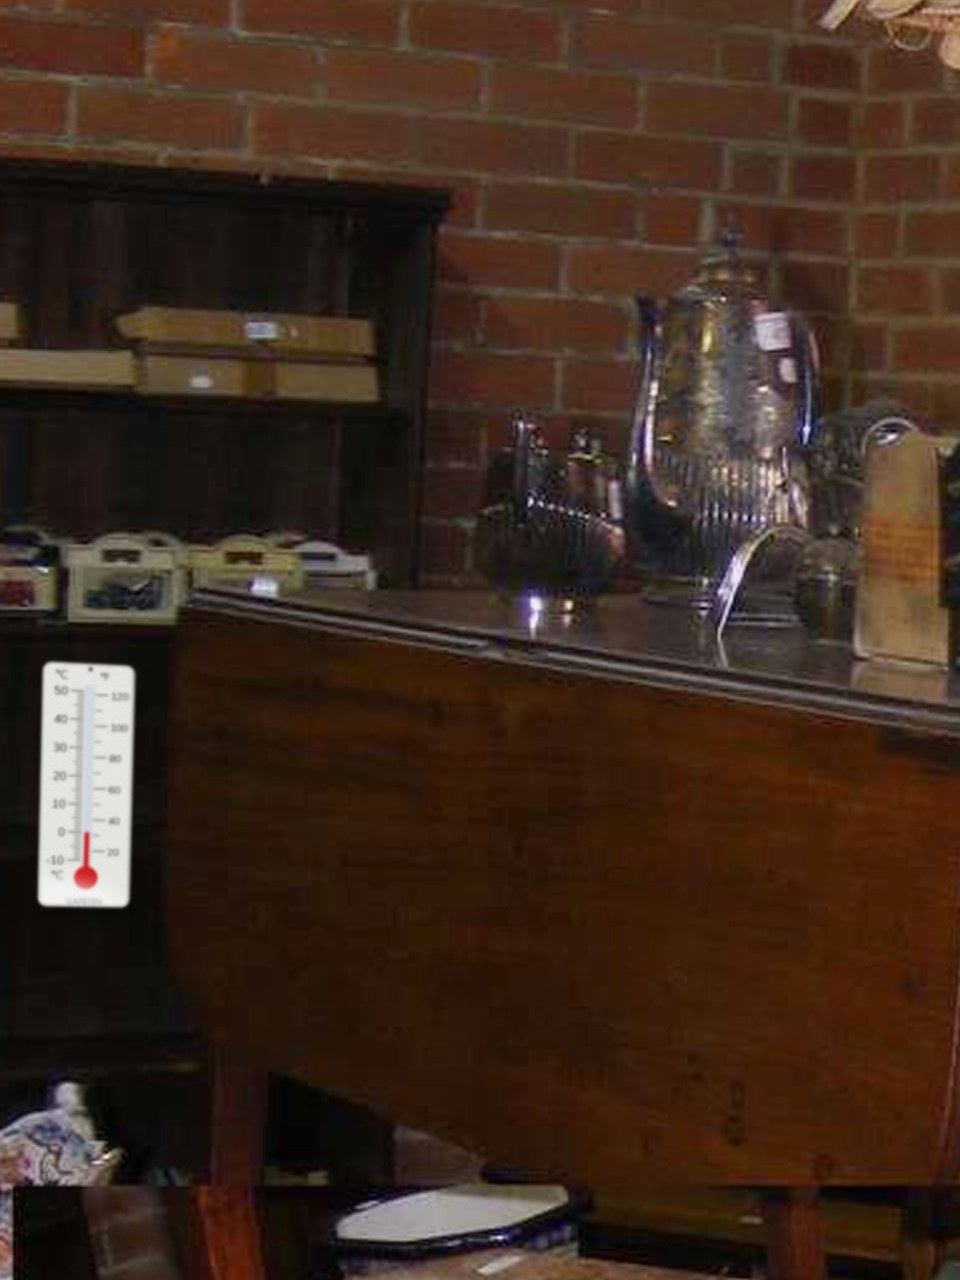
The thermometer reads 0 °C
